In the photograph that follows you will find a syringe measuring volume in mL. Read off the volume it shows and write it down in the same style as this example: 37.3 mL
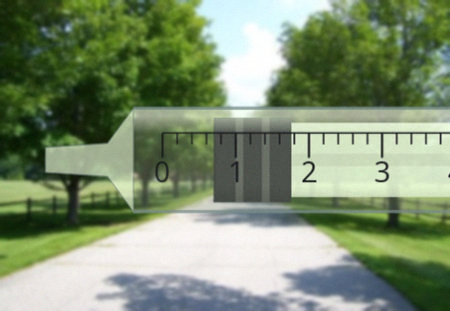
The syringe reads 0.7 mL
